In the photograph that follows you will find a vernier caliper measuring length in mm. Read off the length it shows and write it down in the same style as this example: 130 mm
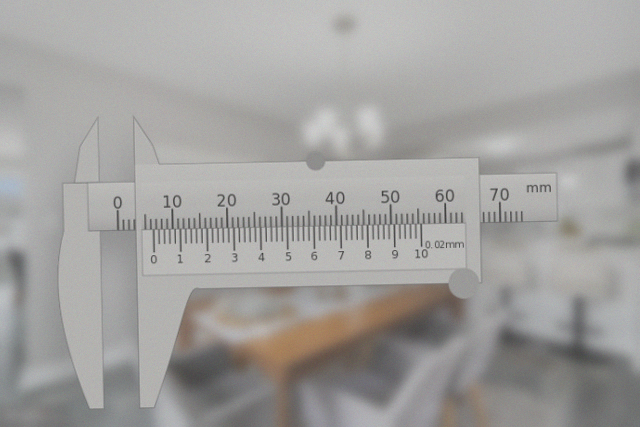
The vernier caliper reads 6.5 mm
